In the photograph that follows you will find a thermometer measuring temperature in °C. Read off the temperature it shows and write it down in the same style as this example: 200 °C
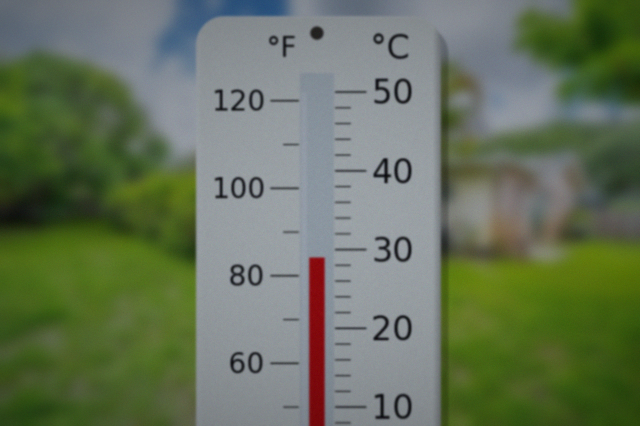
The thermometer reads 29 °C
